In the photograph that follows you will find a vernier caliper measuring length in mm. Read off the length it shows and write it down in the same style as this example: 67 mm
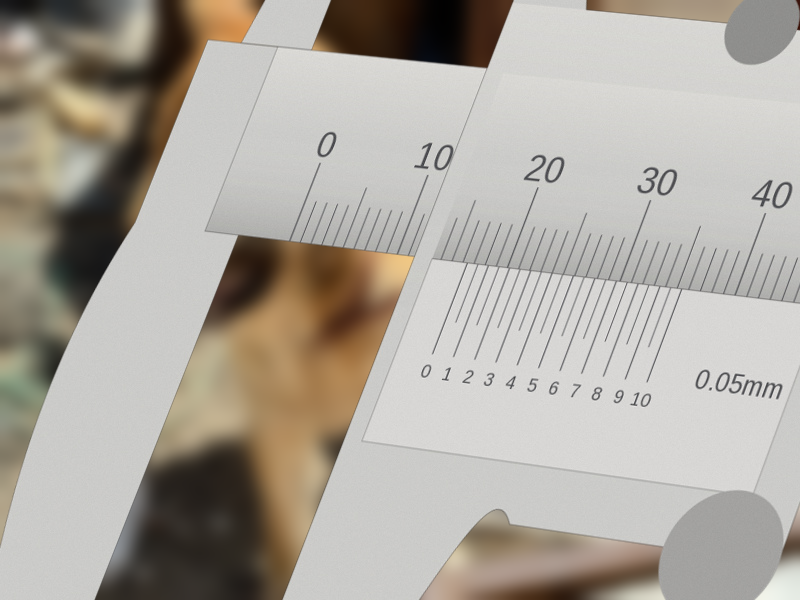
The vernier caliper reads 16.4 mm
